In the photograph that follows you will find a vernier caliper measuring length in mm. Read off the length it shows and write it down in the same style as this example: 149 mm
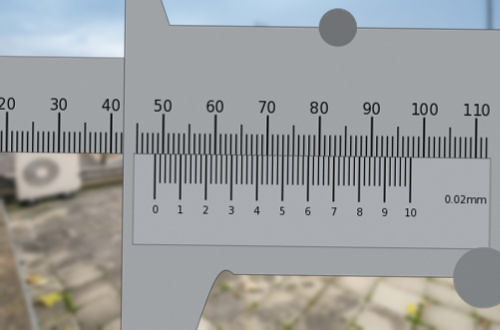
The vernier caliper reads 48.5 mm
